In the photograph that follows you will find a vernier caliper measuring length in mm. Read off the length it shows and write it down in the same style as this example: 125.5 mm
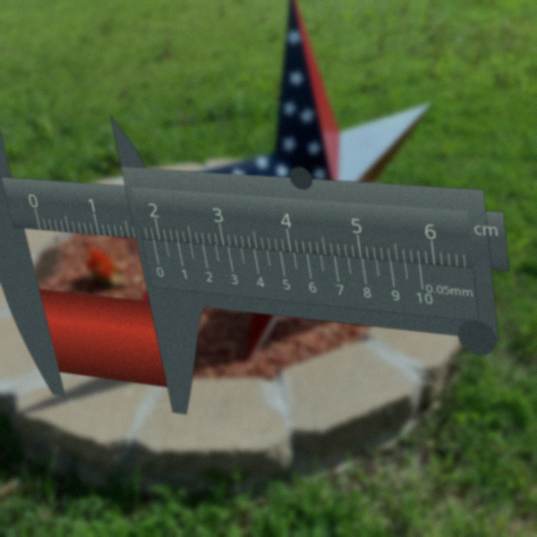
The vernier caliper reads 19.0 mm
